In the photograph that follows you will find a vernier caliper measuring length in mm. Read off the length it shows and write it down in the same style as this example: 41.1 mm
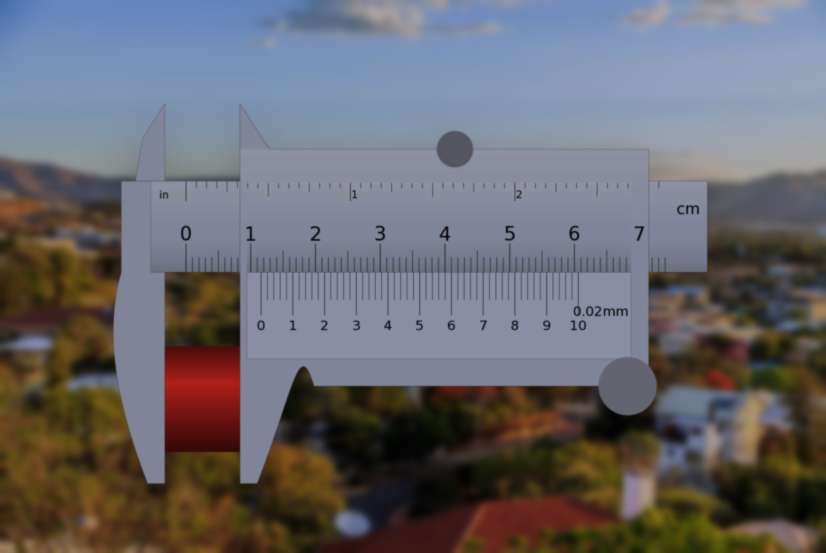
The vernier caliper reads 11.6 mm
